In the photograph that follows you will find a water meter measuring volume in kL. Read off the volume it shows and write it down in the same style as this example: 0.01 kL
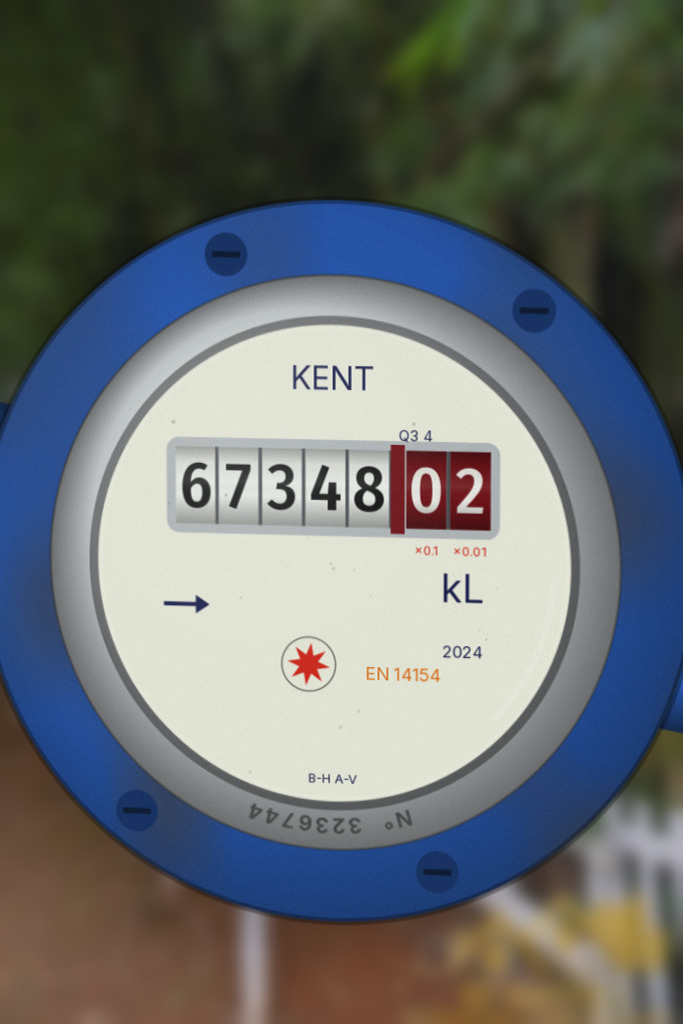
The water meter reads 67348.02 kL
